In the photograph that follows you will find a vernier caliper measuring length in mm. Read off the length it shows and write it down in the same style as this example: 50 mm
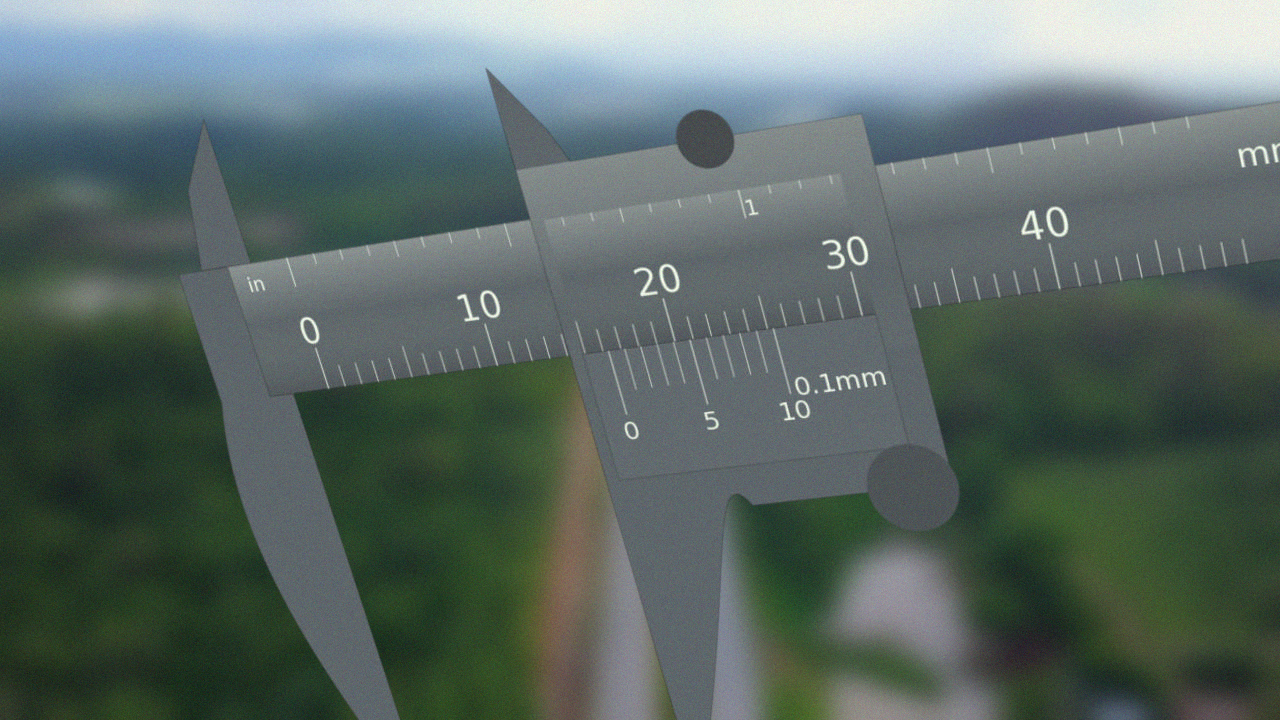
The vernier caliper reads 16.3 mm
